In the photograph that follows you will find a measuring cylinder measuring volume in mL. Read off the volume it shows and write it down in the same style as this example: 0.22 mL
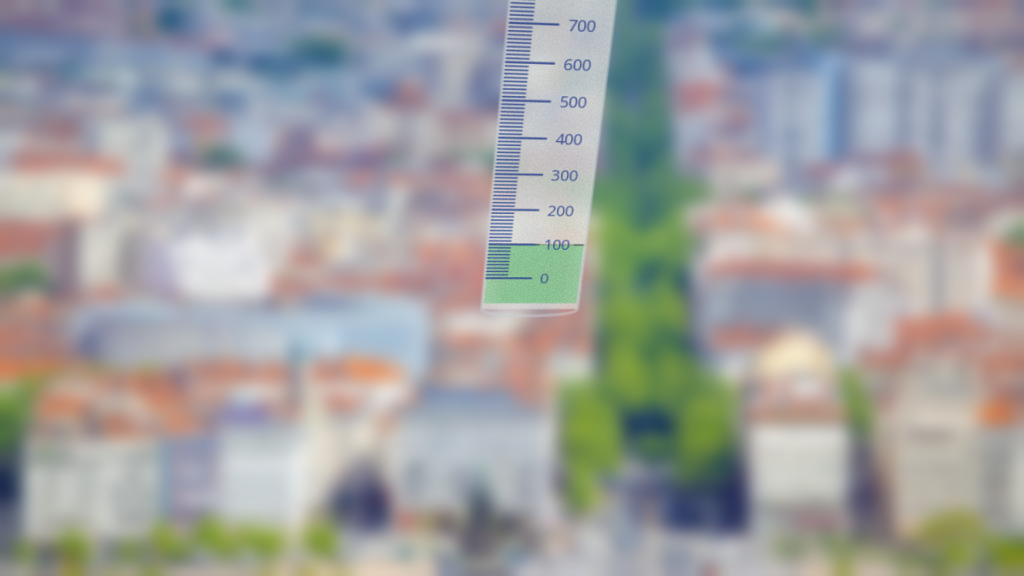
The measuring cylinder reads 100 mL
